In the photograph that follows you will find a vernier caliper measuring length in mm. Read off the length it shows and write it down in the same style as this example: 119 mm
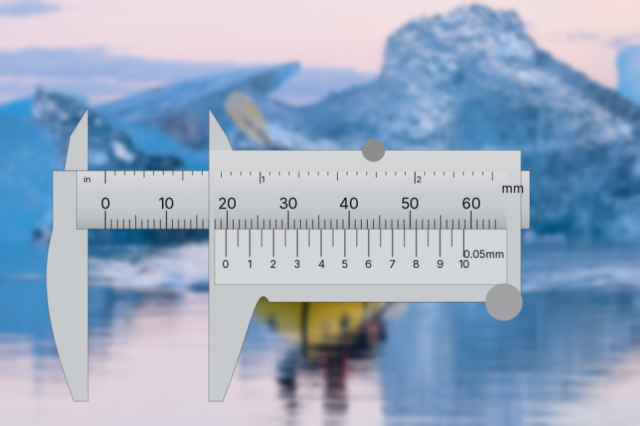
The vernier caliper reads 19.8 mm
